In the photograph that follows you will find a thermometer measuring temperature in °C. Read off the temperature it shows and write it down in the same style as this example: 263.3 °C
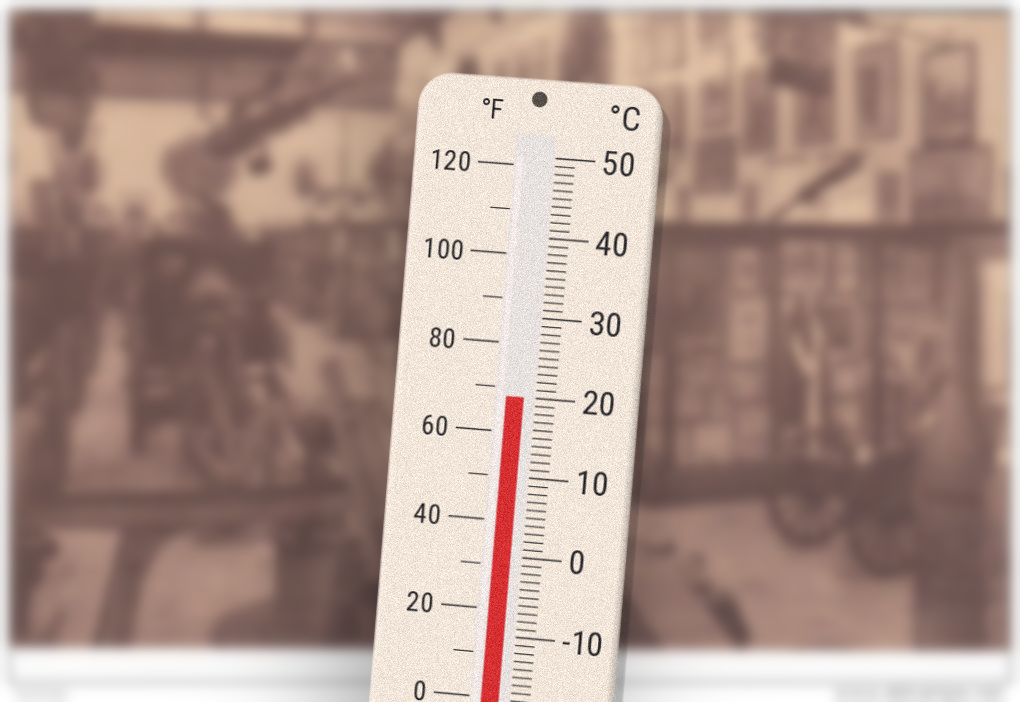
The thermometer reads 20 °C
